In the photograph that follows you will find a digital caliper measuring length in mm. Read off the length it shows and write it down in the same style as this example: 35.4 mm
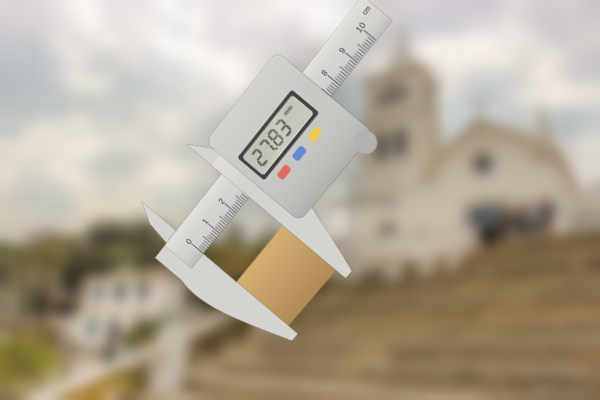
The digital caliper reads 27.83 mm
